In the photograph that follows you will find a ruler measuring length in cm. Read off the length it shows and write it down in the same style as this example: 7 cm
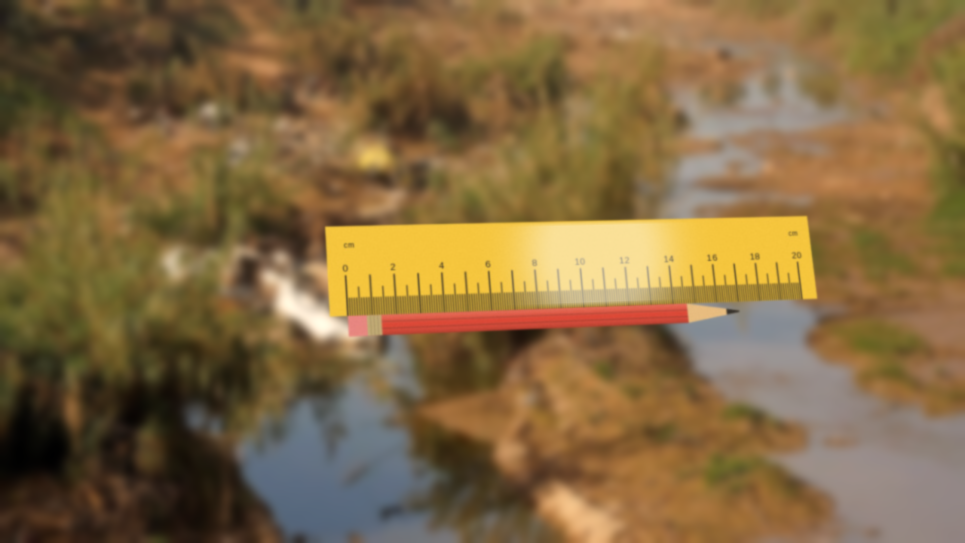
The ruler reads 17 cm
